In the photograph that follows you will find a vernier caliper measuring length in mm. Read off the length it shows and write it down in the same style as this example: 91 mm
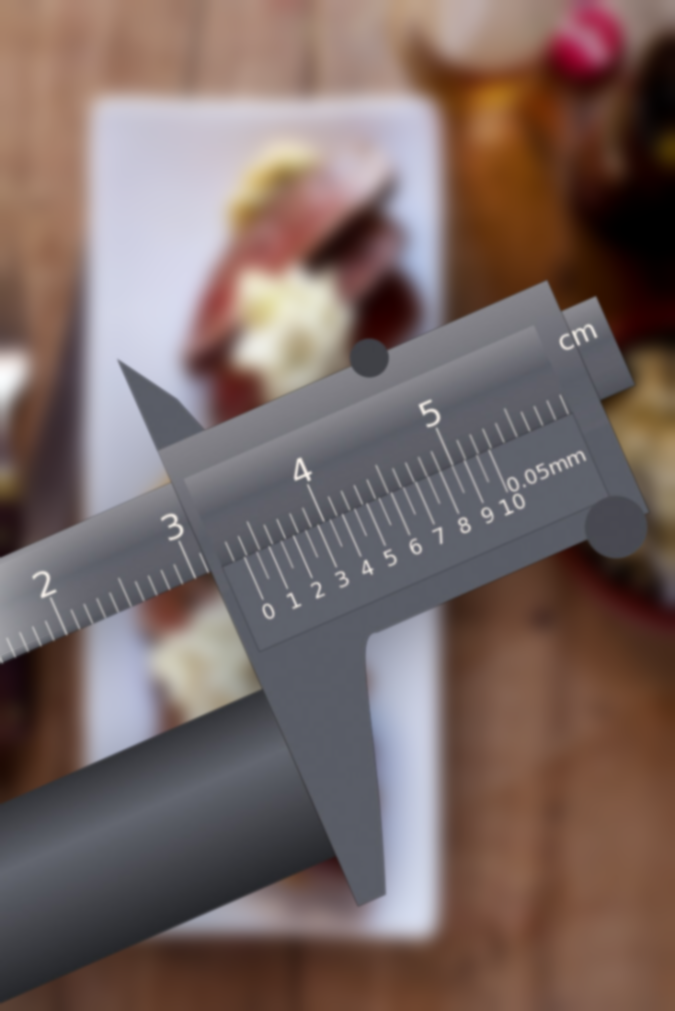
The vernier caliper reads 33.8 mm
